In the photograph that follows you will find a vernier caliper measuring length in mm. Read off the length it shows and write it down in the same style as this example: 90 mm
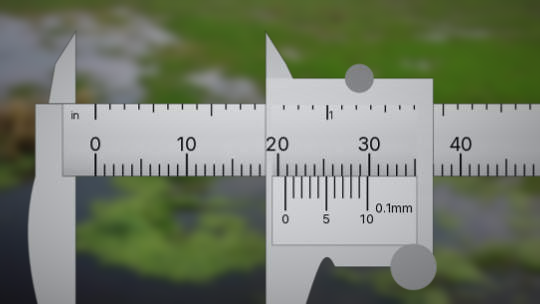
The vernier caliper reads 20.8 mm
